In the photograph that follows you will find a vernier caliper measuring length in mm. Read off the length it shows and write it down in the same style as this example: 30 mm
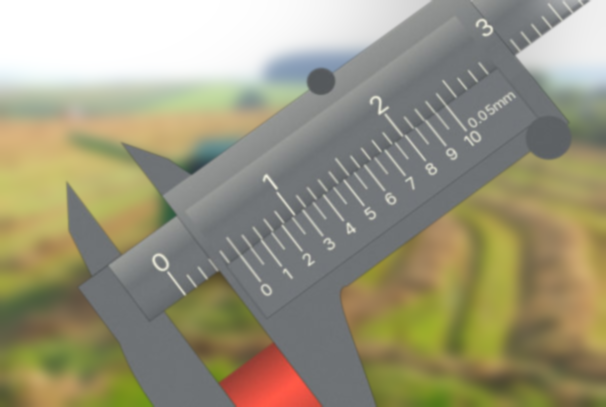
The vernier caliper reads 5.0 mm
